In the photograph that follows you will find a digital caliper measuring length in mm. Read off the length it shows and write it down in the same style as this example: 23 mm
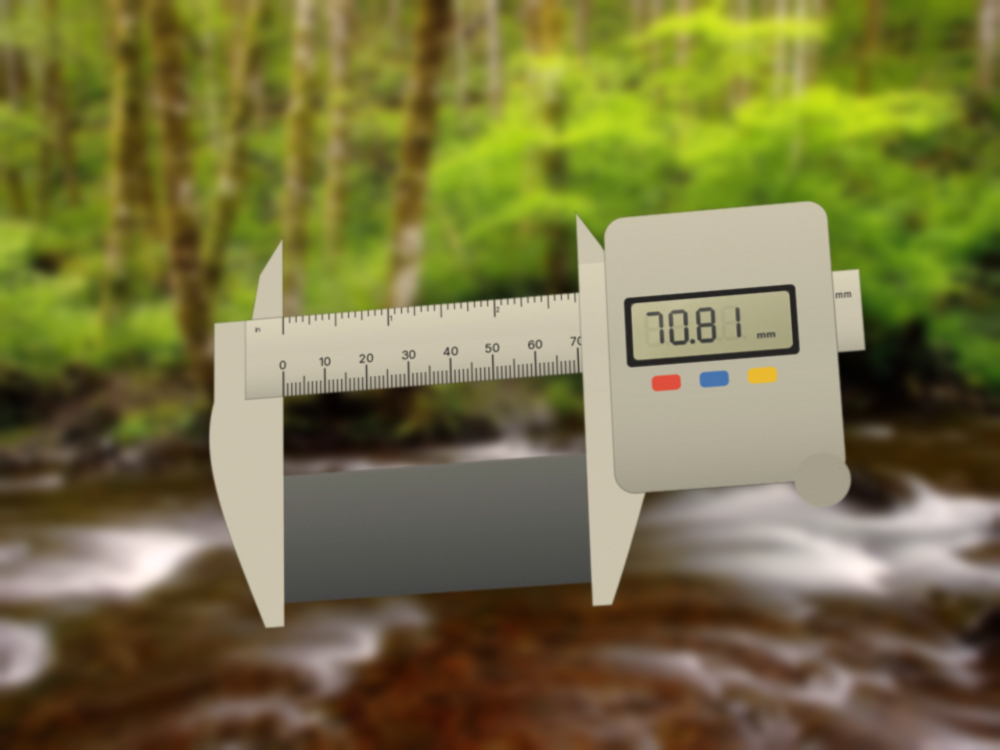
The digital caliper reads 70.81 mm
